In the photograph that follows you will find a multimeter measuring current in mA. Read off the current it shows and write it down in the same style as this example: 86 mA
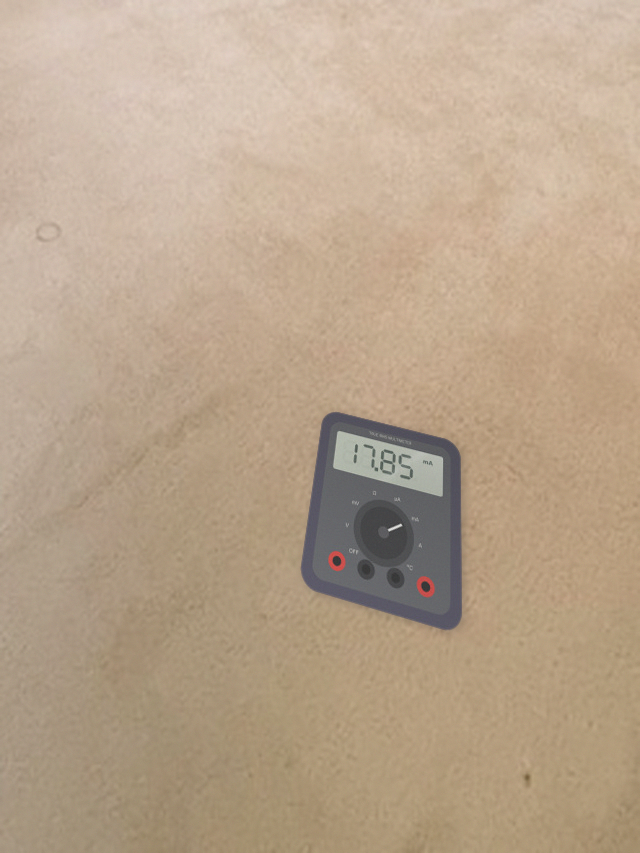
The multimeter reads 17.85 mA
